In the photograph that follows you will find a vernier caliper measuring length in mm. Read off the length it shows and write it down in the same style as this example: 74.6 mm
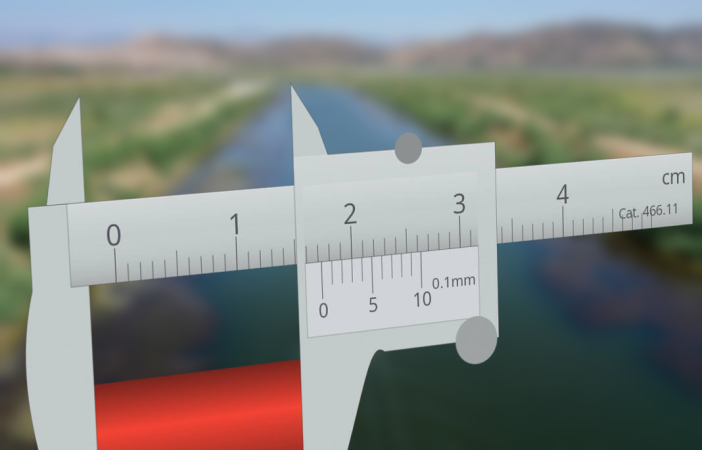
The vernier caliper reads 17.3 mm
